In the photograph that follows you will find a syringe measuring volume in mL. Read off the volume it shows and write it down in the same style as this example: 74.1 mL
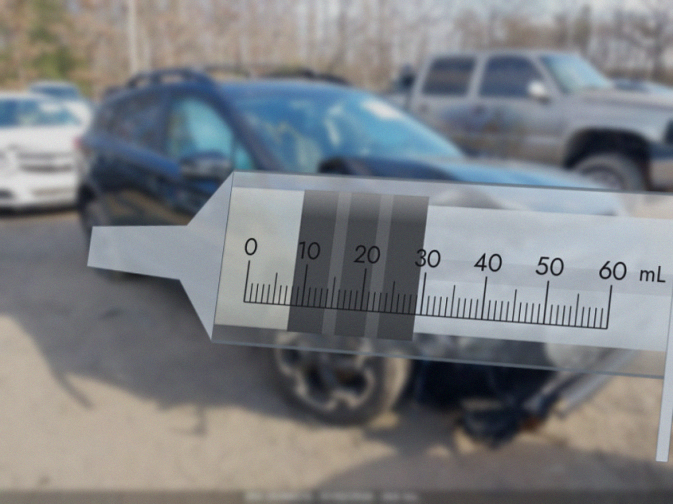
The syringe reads 8 mL
